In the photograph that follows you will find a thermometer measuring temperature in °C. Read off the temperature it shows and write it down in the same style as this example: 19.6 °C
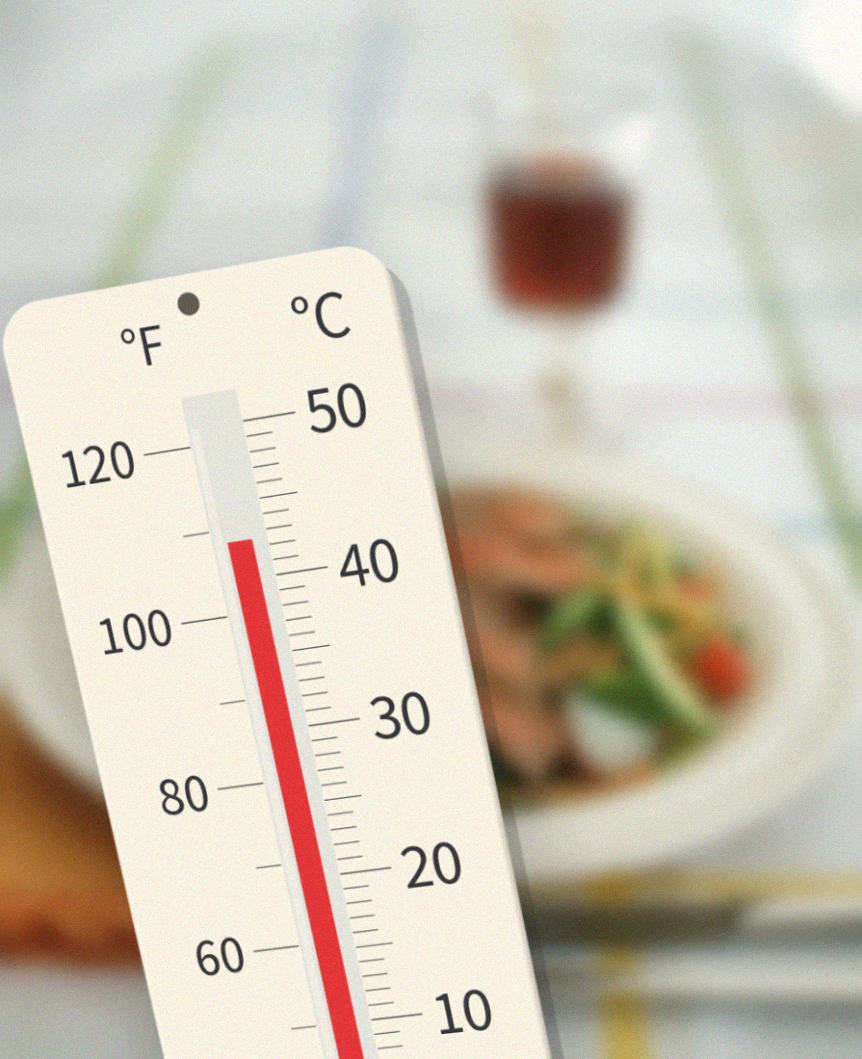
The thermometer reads 42.5 °C
